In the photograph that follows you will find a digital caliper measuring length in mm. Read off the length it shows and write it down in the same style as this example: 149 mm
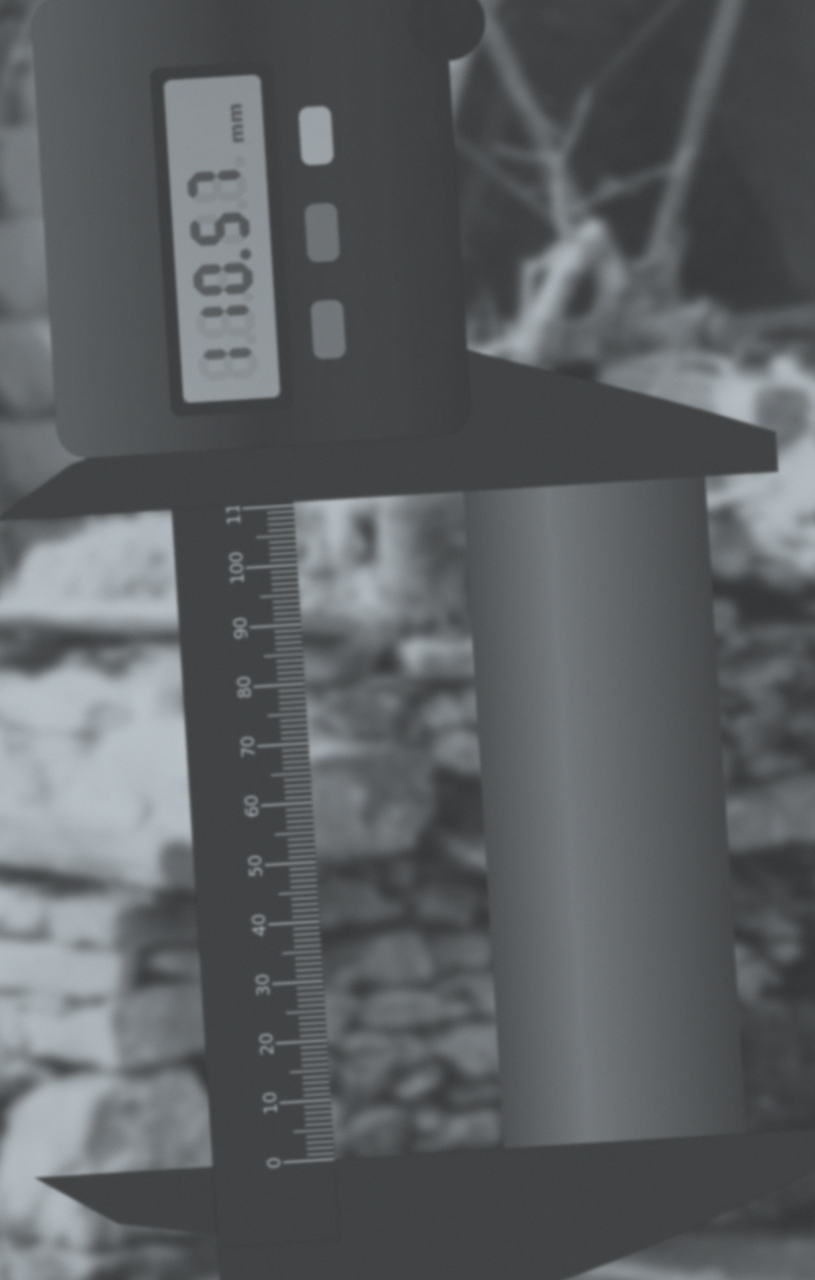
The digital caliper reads 110.57 mm
